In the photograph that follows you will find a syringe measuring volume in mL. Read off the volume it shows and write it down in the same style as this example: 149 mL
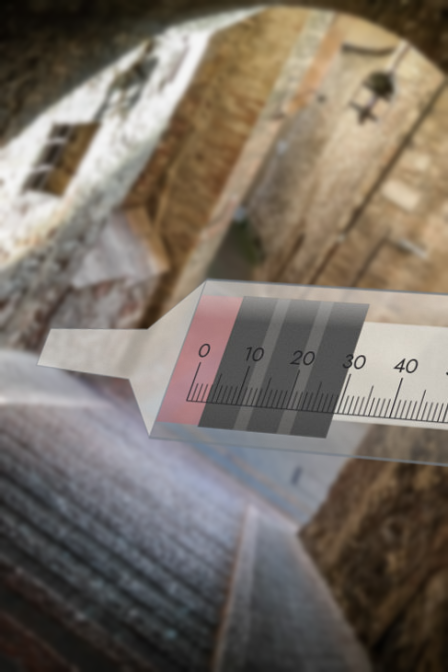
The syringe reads 4 mL
